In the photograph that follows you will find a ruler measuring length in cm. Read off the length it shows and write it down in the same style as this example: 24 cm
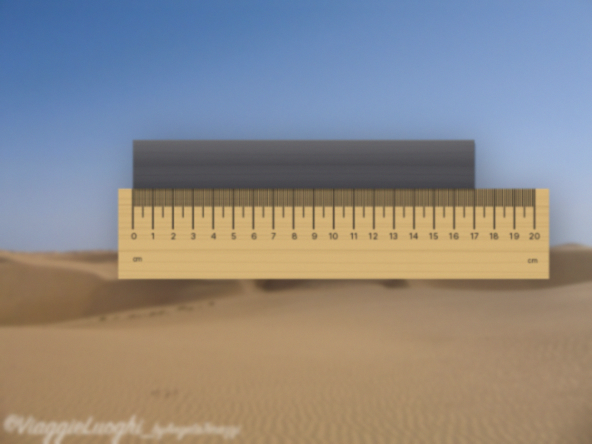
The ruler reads 17 cm
